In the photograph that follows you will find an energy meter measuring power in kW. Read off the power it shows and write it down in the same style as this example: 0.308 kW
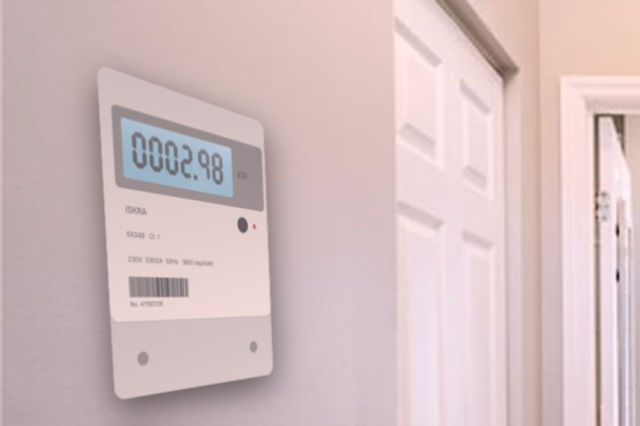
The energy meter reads 2.98 kW
